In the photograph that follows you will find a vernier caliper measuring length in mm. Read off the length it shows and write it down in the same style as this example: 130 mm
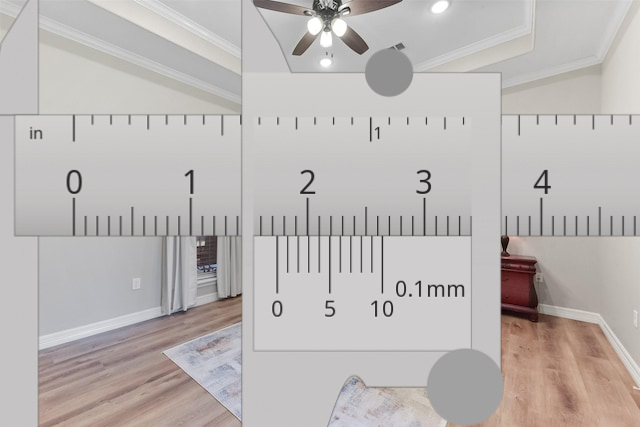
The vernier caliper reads 17.4 mm
